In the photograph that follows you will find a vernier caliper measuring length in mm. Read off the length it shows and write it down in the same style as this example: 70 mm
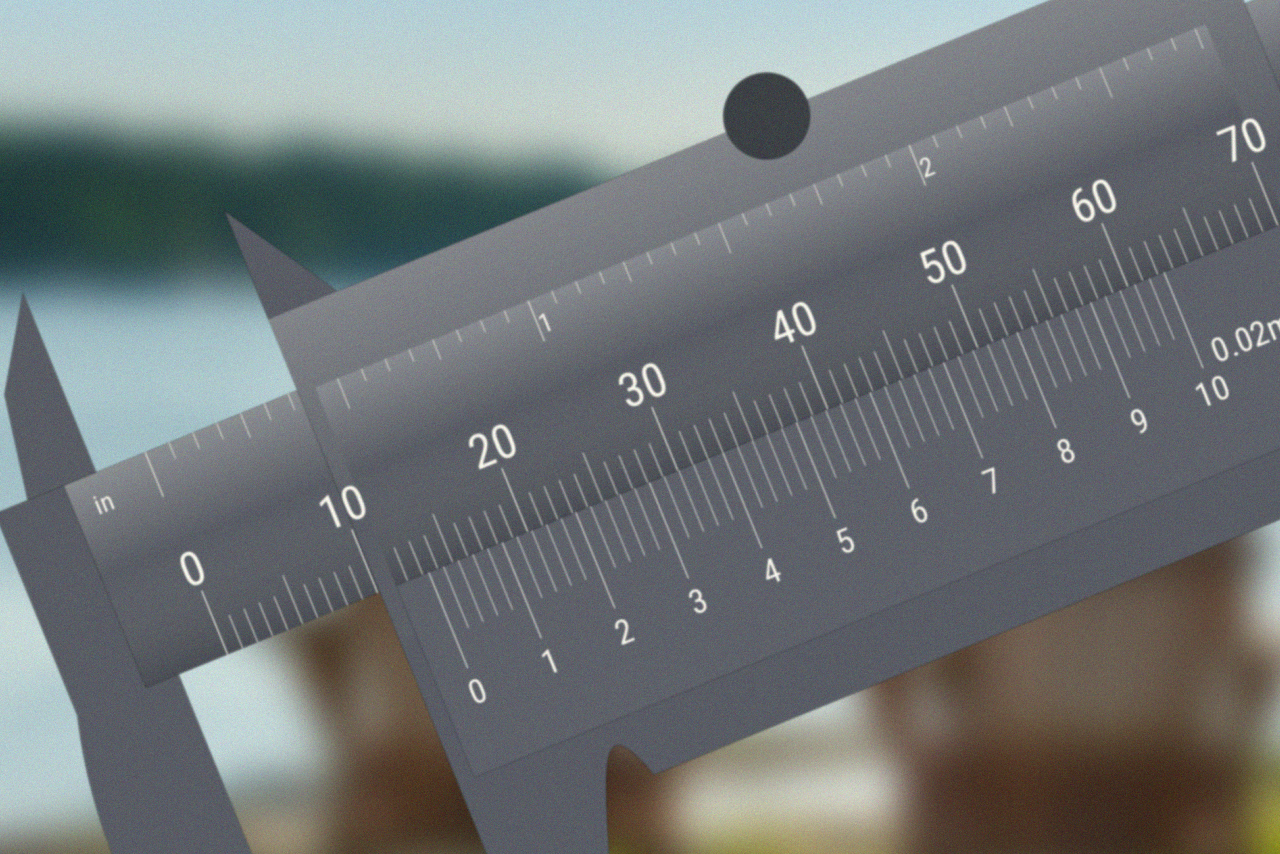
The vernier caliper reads 13.4 mm
